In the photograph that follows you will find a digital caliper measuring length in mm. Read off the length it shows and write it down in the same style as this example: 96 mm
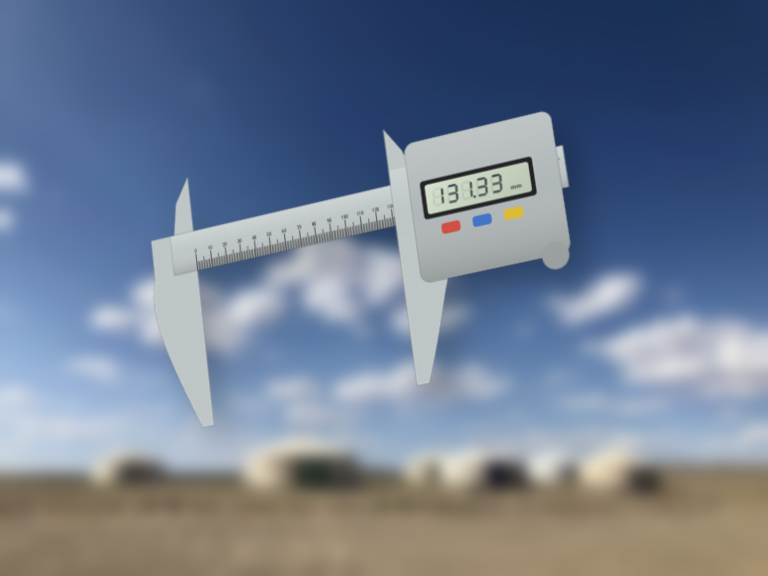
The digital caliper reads 131.33 mm
